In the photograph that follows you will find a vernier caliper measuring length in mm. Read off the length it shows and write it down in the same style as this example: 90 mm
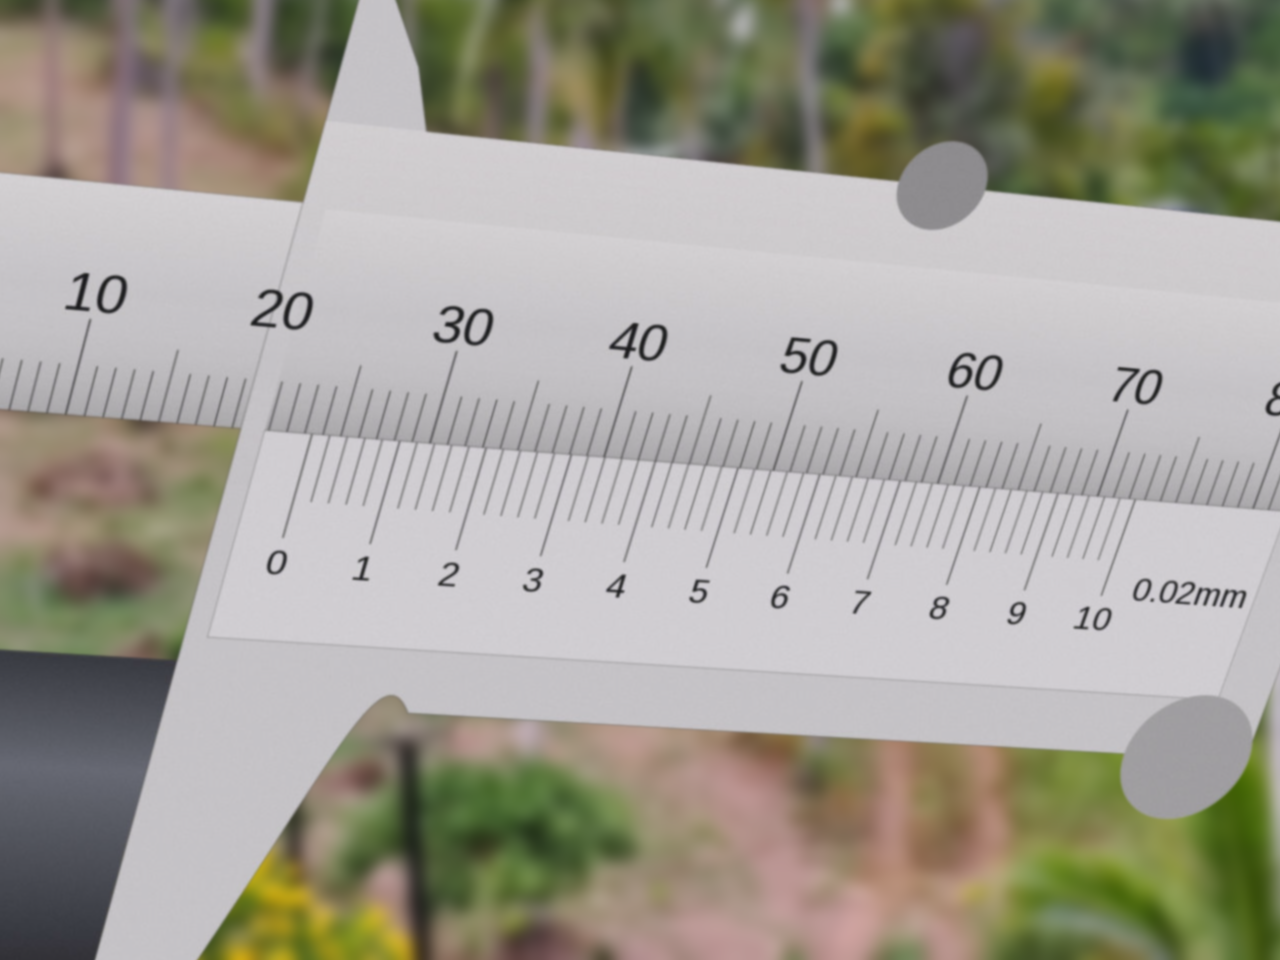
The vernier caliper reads 23.4 mm
